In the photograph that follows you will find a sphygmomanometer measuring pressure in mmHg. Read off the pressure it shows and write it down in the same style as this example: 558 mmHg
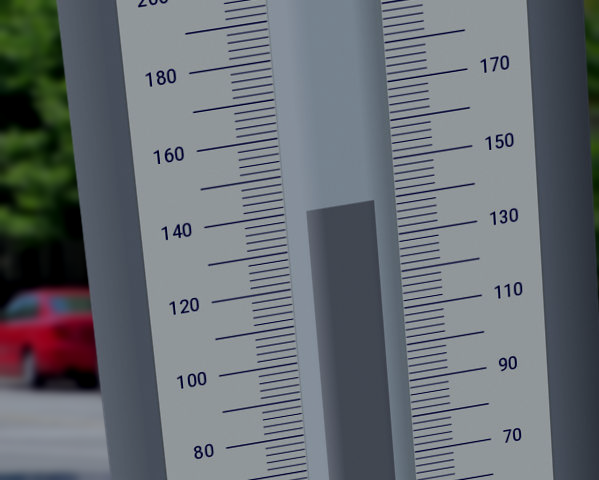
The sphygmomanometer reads 140 mmHg
